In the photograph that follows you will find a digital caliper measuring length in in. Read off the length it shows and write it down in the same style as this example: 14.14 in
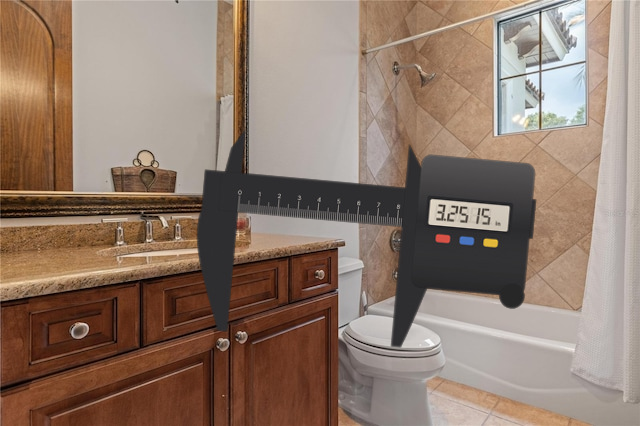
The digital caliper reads 3.2515 in
